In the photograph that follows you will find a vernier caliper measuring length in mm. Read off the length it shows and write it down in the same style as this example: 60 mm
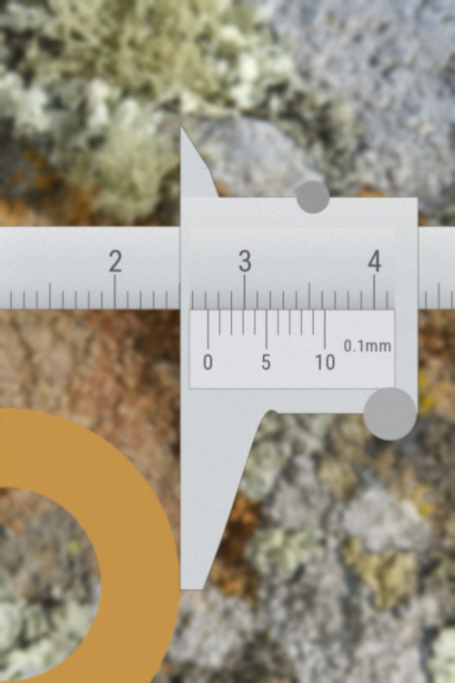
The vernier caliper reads 27.2 mm
